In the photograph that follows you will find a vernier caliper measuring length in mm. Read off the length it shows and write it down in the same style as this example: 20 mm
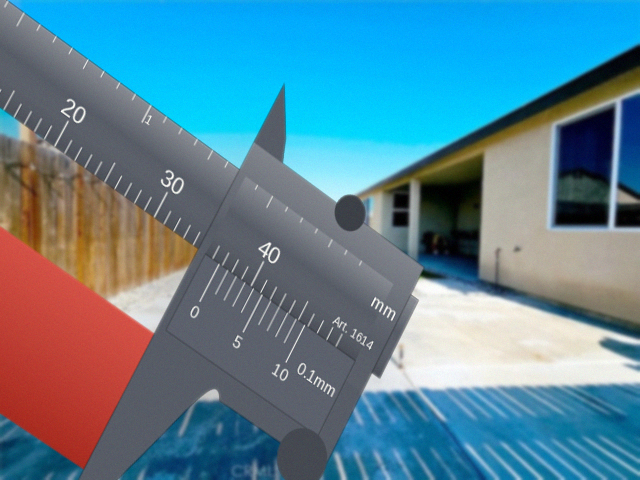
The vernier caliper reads 36.7 mm
